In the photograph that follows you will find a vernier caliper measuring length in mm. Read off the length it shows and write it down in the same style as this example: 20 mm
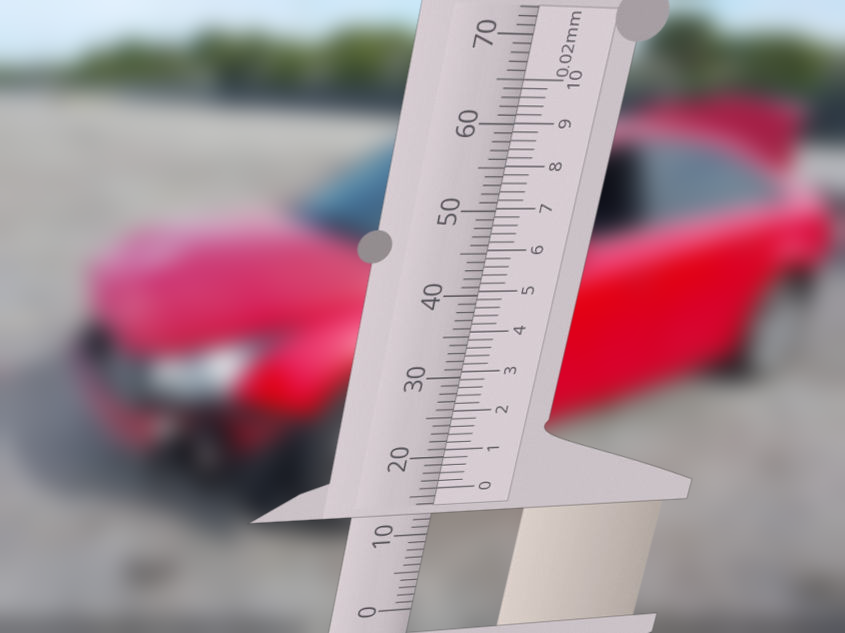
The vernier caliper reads 16.0 mm
